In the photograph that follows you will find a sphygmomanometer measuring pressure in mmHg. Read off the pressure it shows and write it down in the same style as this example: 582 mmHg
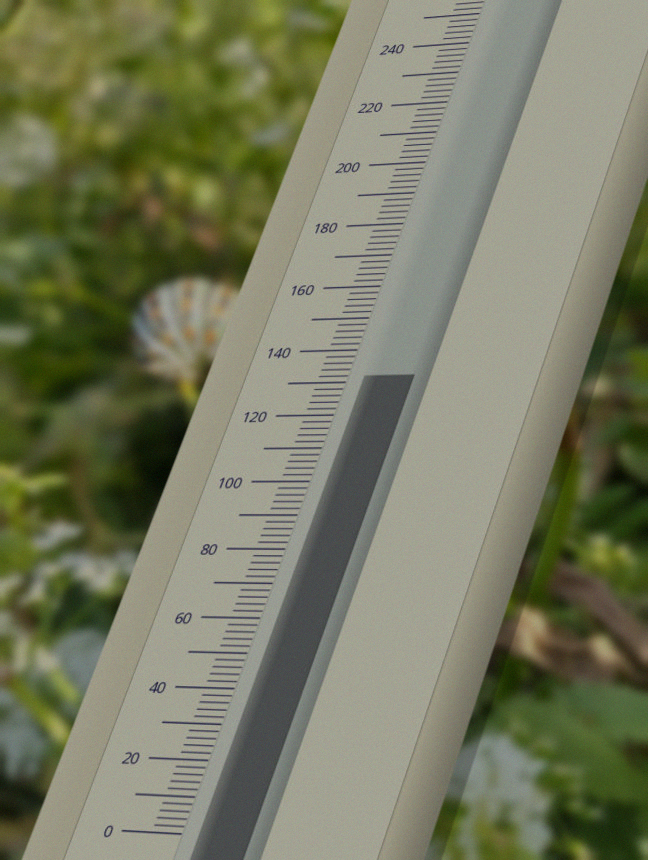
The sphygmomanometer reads 132 mmHg
